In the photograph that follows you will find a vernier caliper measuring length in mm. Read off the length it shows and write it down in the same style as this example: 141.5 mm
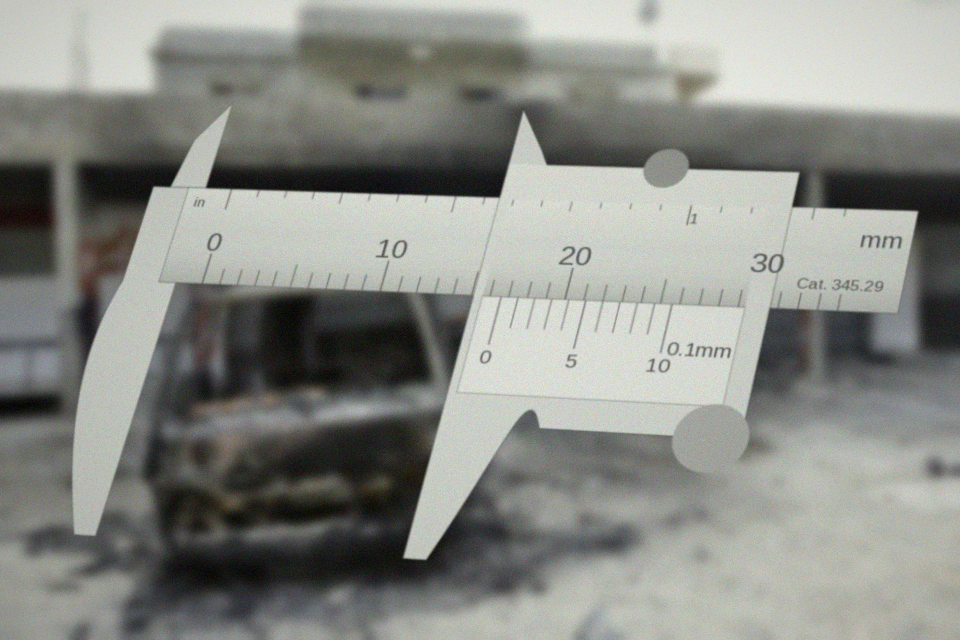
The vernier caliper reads 16.6 mm
